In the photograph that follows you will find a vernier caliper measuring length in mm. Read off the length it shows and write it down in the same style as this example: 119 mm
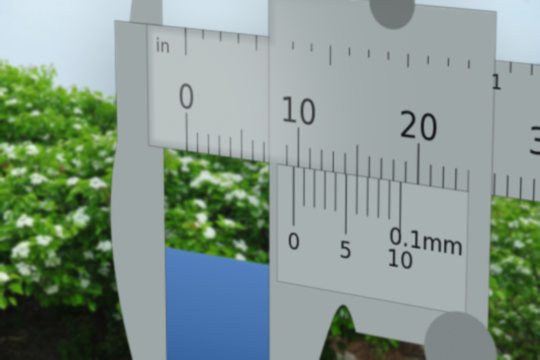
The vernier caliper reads 9.6 mm
